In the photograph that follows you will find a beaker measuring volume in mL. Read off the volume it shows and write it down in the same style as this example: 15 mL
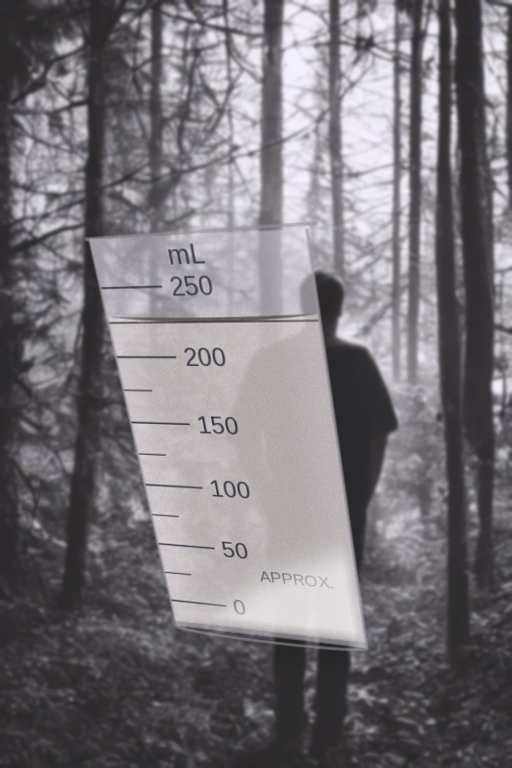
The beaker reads 225 mL
